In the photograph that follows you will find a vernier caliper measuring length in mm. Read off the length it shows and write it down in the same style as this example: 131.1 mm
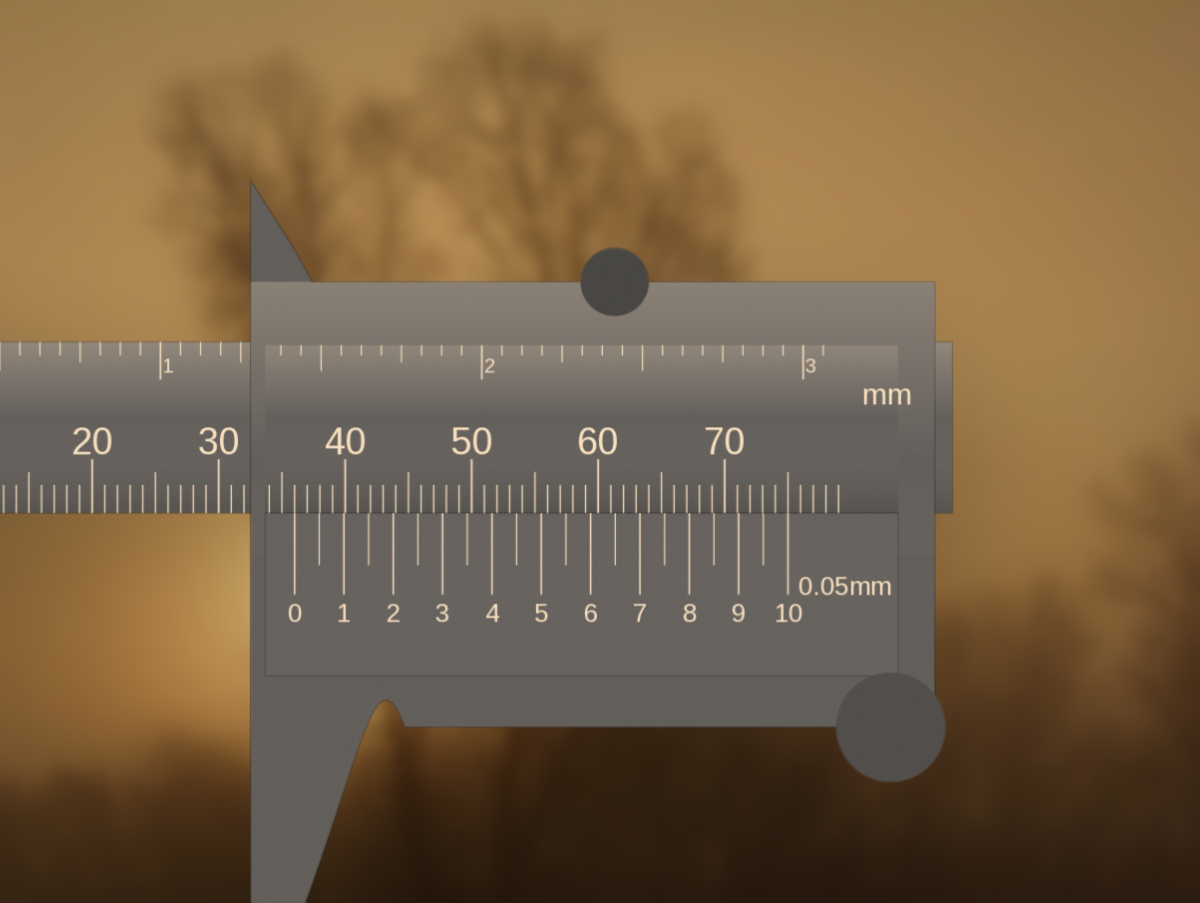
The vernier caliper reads 36.0 mm
